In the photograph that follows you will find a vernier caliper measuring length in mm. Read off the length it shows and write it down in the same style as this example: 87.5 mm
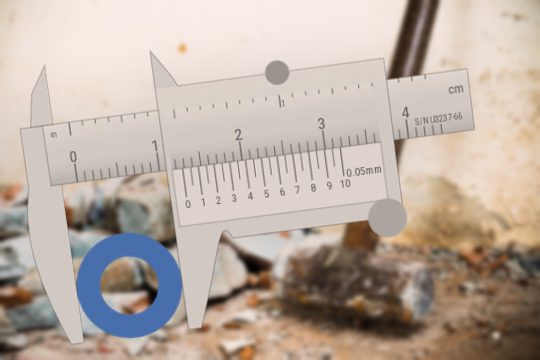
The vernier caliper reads 12.8 mm
